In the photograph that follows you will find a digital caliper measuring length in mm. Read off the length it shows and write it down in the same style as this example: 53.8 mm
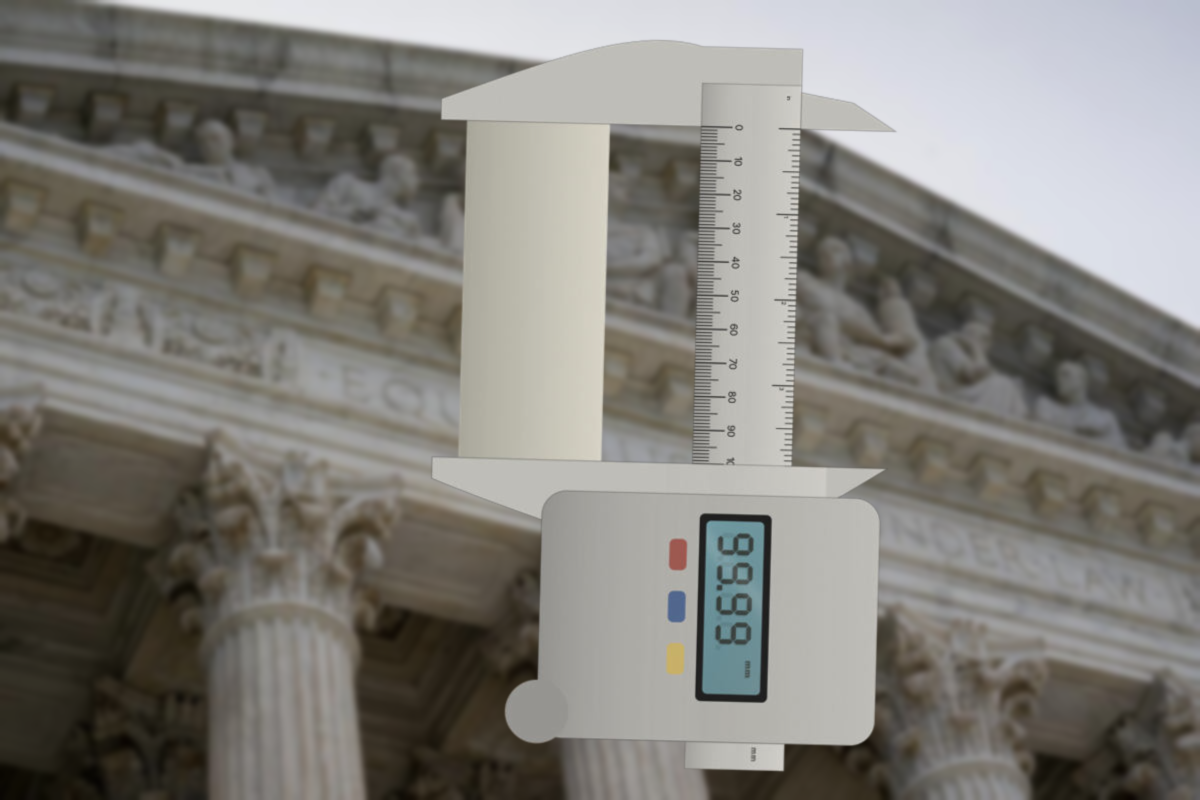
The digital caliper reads 99.99 mm
